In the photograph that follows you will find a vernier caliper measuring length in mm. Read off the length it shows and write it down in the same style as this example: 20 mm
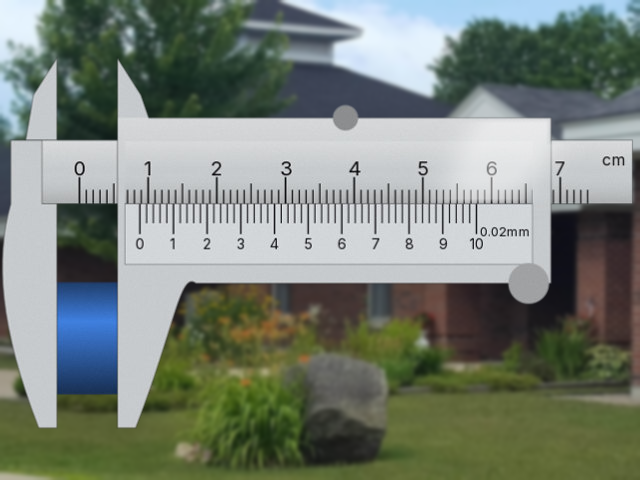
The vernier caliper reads 8.8 mm
